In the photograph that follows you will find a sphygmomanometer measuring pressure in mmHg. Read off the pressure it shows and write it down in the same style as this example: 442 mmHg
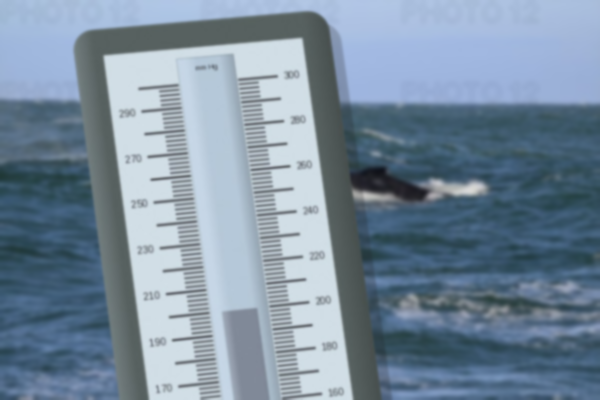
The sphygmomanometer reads 200 mmHg
